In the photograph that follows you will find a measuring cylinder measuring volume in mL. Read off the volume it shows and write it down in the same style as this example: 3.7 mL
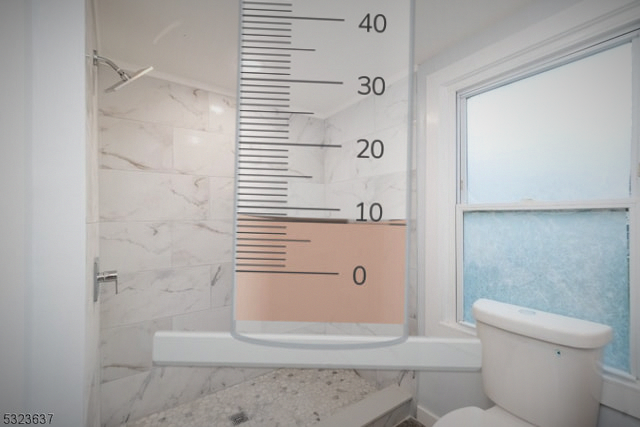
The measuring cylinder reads 8 mL
